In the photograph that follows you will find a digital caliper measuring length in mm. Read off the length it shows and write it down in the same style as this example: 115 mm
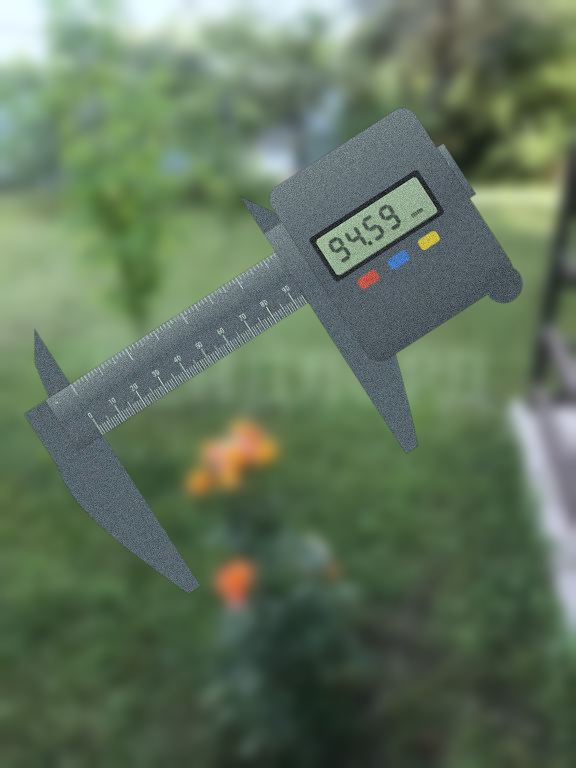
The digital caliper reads 94.59 mm
